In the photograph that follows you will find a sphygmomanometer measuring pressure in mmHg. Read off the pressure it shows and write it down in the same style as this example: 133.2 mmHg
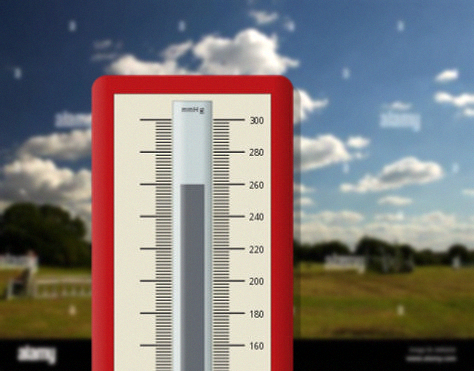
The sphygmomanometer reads 260 mmHg
